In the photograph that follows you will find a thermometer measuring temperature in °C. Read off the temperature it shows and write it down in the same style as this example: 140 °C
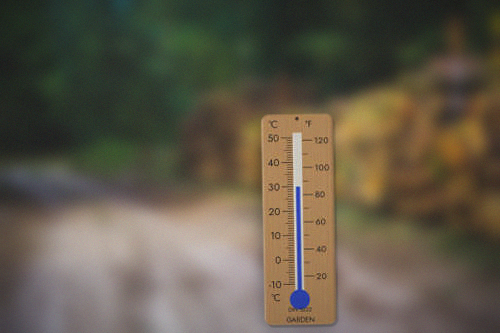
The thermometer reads 30 °C
